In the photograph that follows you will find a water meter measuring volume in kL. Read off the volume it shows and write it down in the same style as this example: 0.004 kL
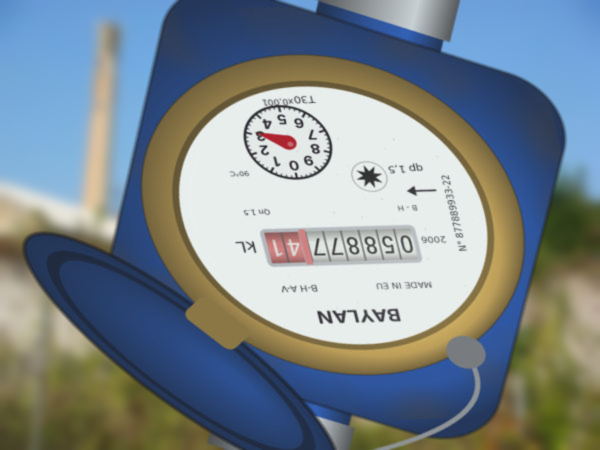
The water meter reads 58877.413 kL
